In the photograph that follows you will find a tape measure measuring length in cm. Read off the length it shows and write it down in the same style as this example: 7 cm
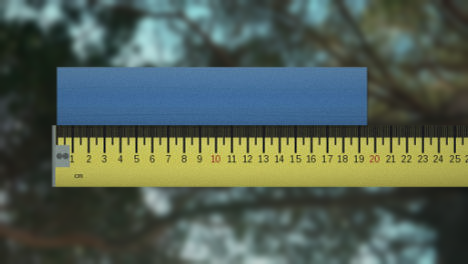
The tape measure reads 19.5 cm
